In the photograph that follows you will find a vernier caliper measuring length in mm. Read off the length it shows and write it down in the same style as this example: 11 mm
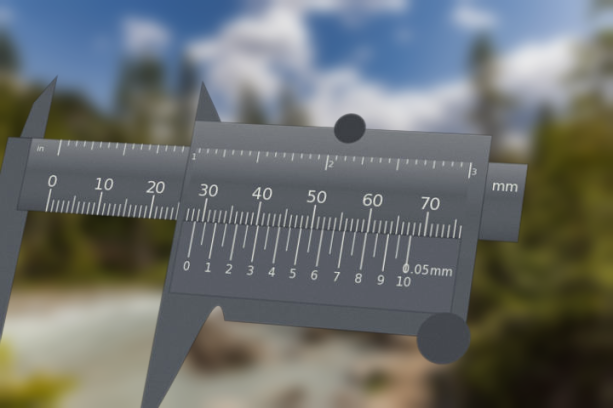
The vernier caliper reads 28.6 mm
